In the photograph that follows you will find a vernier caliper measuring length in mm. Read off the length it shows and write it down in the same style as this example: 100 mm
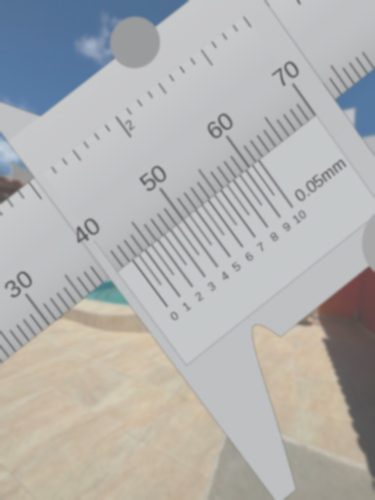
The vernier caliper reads 42.4 mm
